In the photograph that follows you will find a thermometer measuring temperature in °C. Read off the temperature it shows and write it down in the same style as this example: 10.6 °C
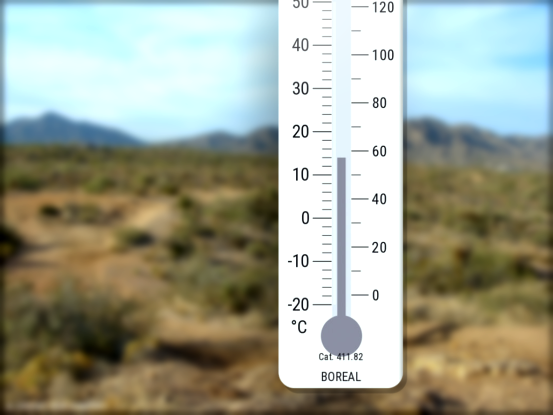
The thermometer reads 14 °C
